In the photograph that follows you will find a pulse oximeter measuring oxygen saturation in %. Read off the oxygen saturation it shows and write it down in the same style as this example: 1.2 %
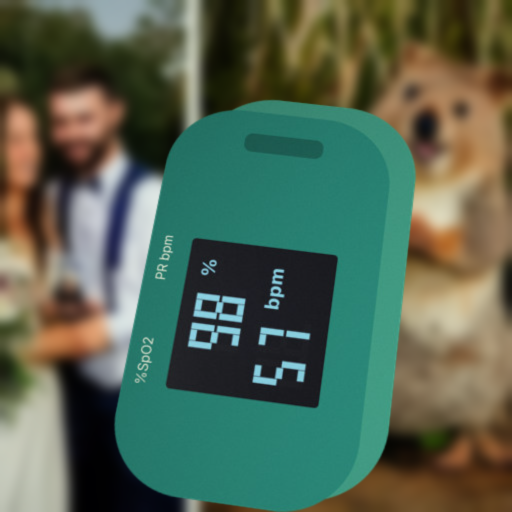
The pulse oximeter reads 98 %
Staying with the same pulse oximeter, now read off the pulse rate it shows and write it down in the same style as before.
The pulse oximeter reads 57 bpm
